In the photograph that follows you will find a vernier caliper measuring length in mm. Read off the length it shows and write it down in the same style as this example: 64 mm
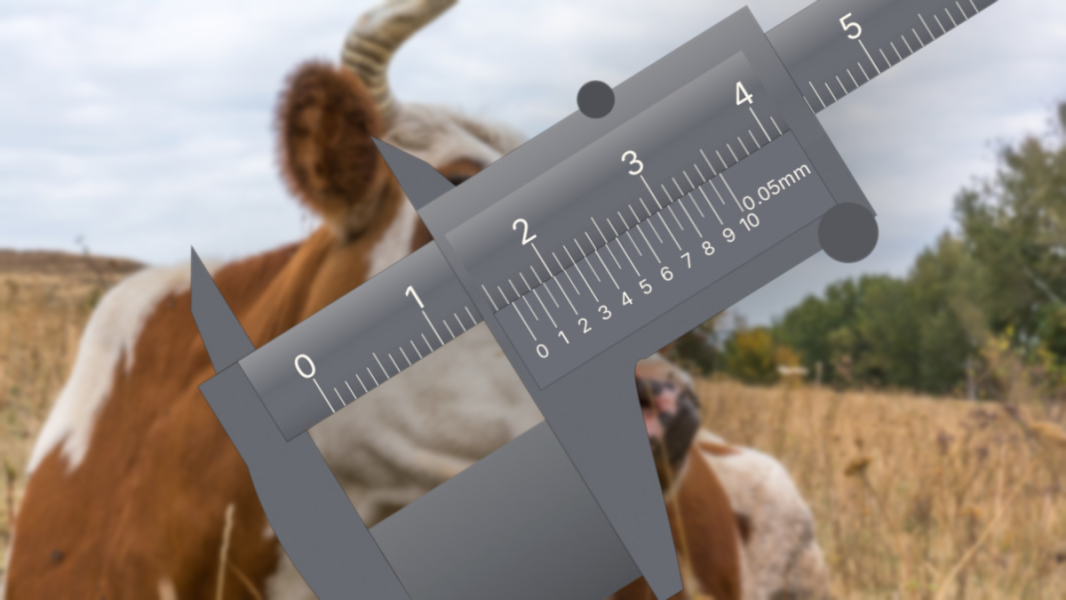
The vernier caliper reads 16.3 mm
